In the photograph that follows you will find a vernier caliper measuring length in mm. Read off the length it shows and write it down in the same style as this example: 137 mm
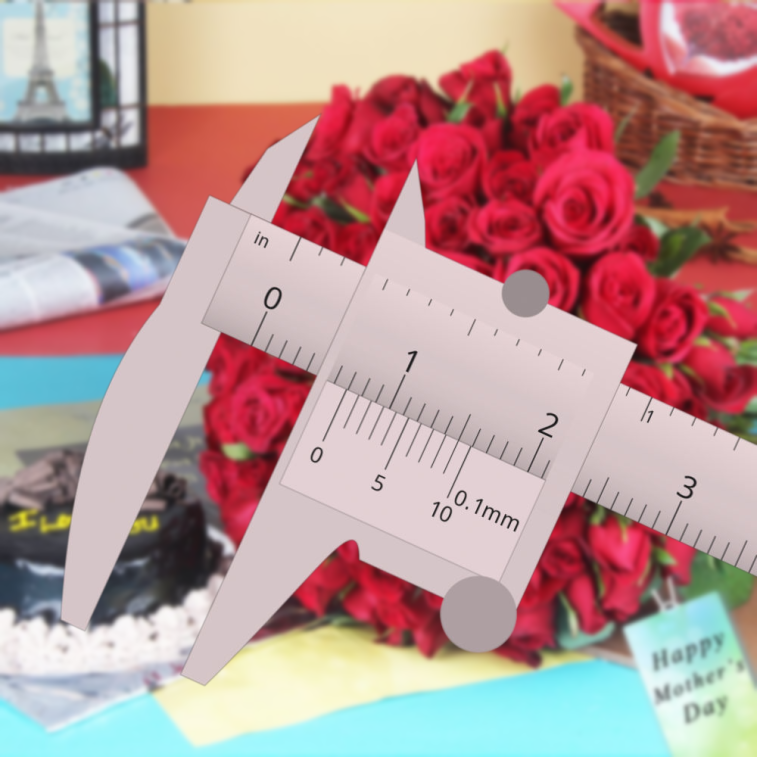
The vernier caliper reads 6.9 mm
